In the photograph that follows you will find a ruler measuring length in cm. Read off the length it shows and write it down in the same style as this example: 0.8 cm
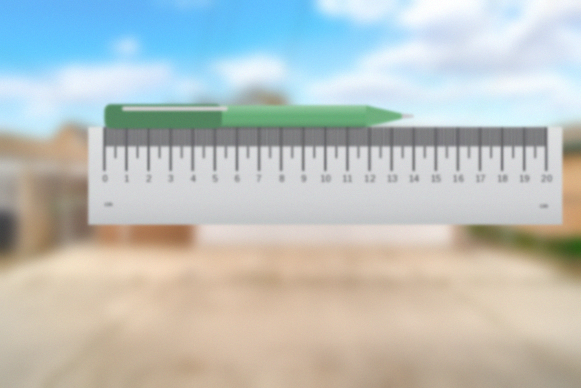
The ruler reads 14 cm
